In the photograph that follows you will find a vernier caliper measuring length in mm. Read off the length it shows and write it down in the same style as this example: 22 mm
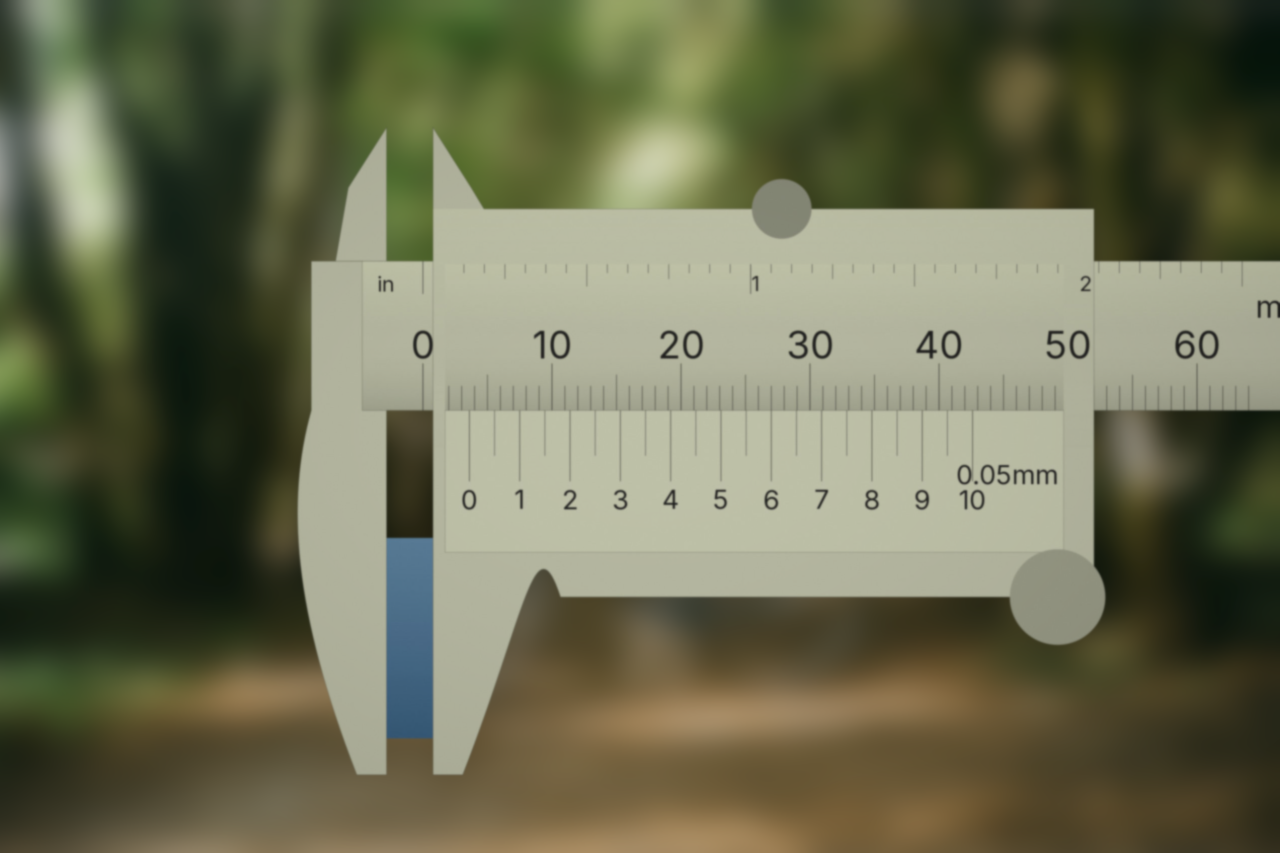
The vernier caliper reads 3.6 mm
